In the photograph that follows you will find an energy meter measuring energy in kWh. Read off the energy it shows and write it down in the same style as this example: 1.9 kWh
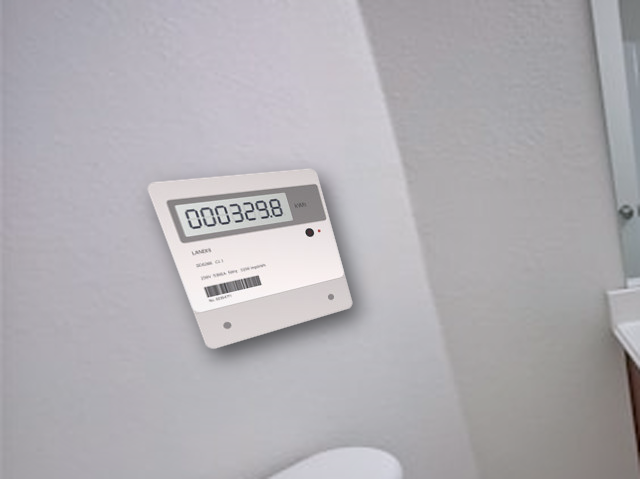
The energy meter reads 329.8 kWh
